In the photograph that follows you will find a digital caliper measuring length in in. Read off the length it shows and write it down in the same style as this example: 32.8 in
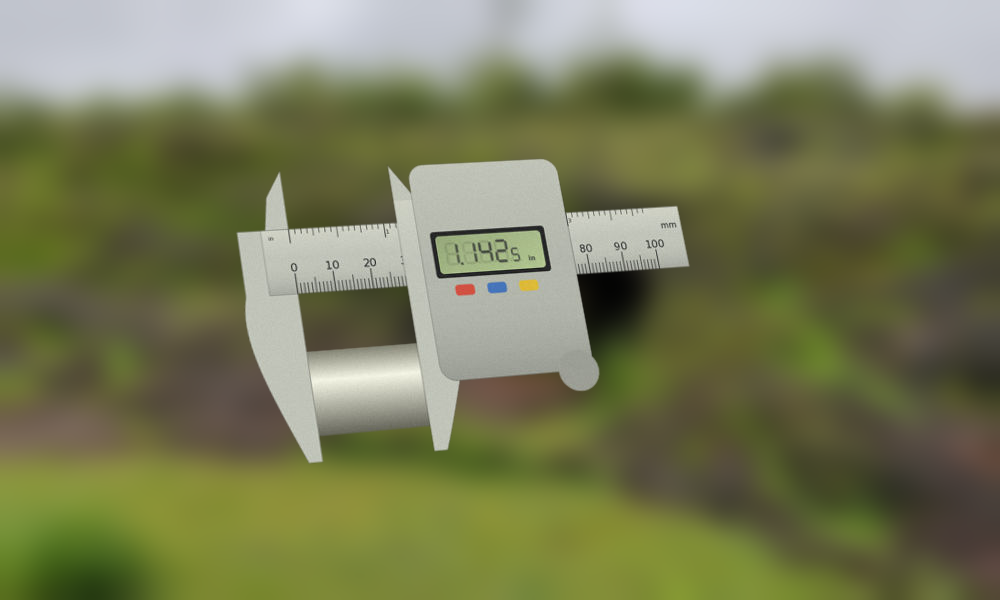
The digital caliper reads 1.1425 in
